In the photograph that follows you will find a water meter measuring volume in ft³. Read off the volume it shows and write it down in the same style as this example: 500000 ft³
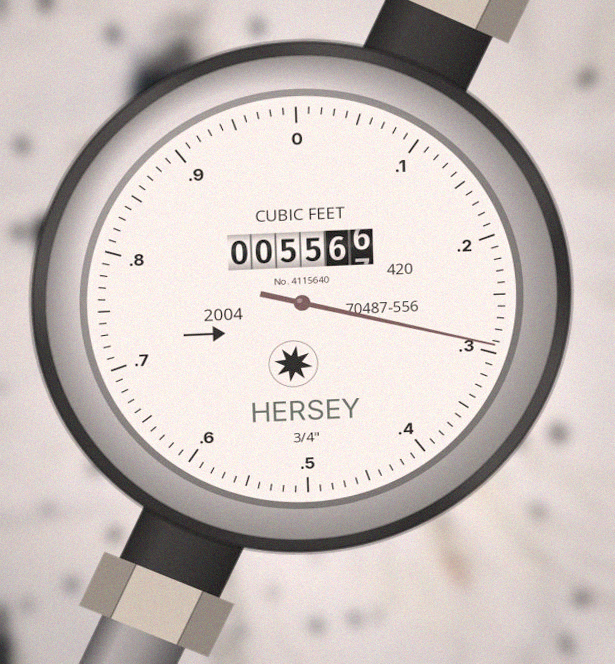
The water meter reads 5566.29 ft³
